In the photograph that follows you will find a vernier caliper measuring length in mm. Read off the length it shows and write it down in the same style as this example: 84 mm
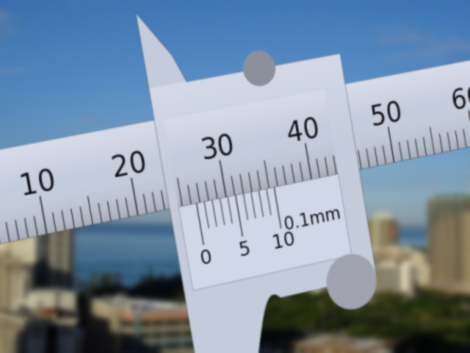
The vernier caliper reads 26.6 mm
